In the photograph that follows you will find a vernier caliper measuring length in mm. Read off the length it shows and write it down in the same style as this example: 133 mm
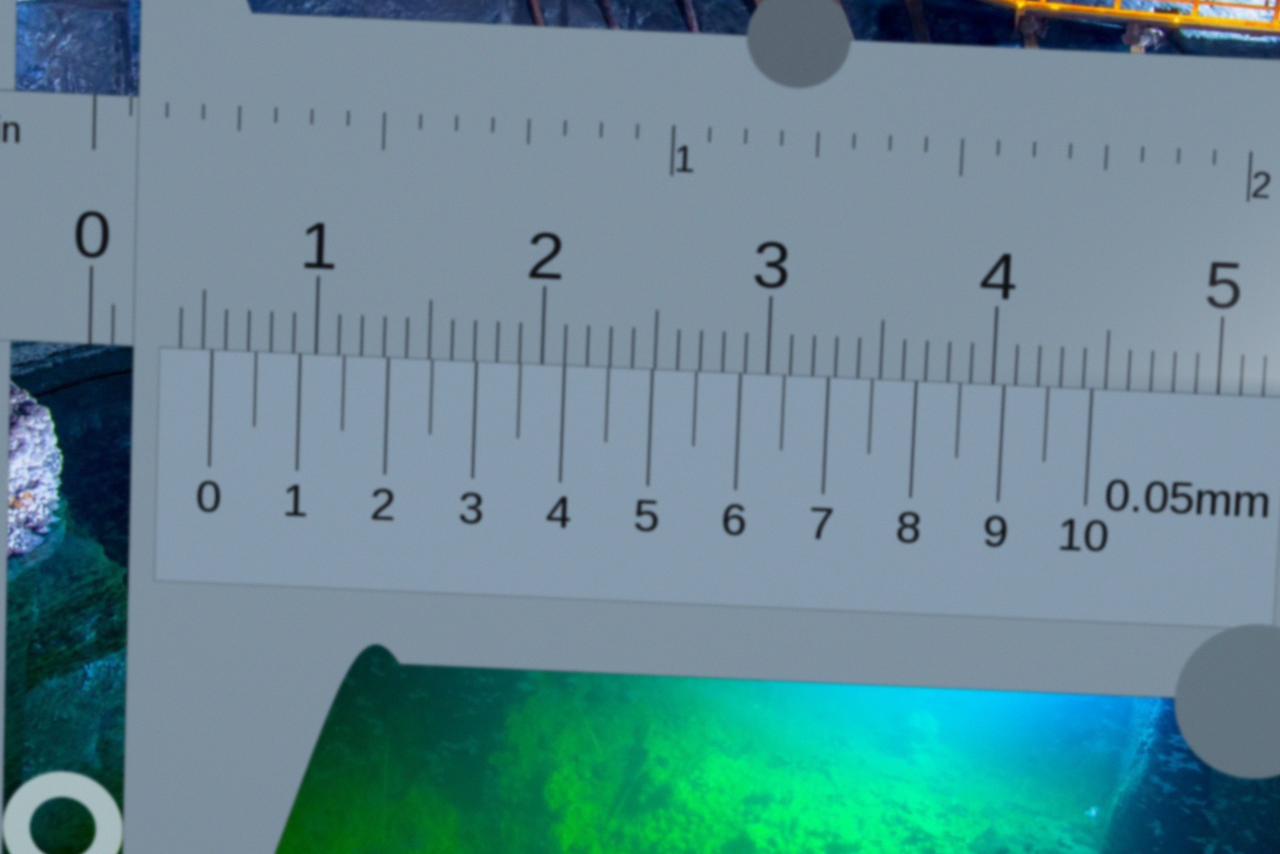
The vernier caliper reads 5.4 mm
